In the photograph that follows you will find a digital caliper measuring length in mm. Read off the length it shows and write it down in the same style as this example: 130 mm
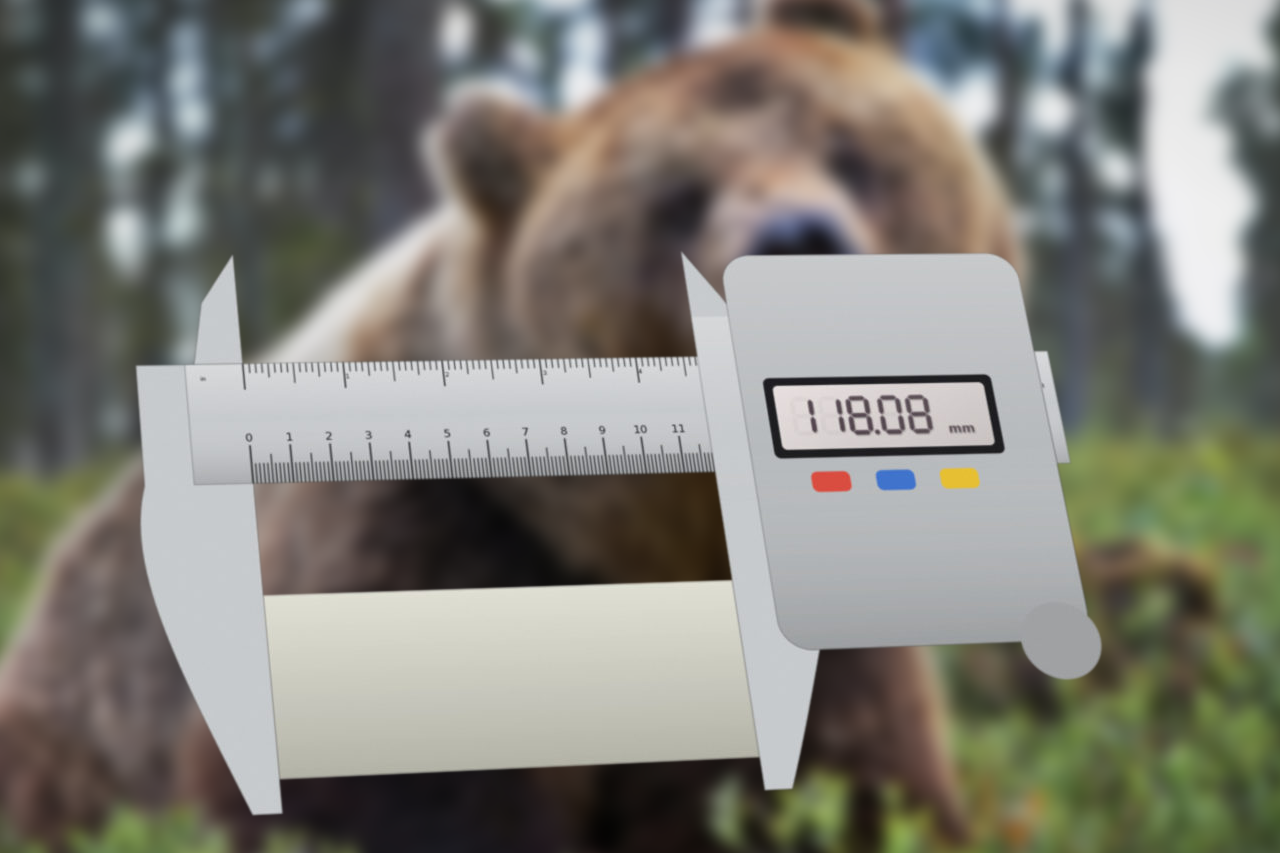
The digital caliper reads 118.08 mm
